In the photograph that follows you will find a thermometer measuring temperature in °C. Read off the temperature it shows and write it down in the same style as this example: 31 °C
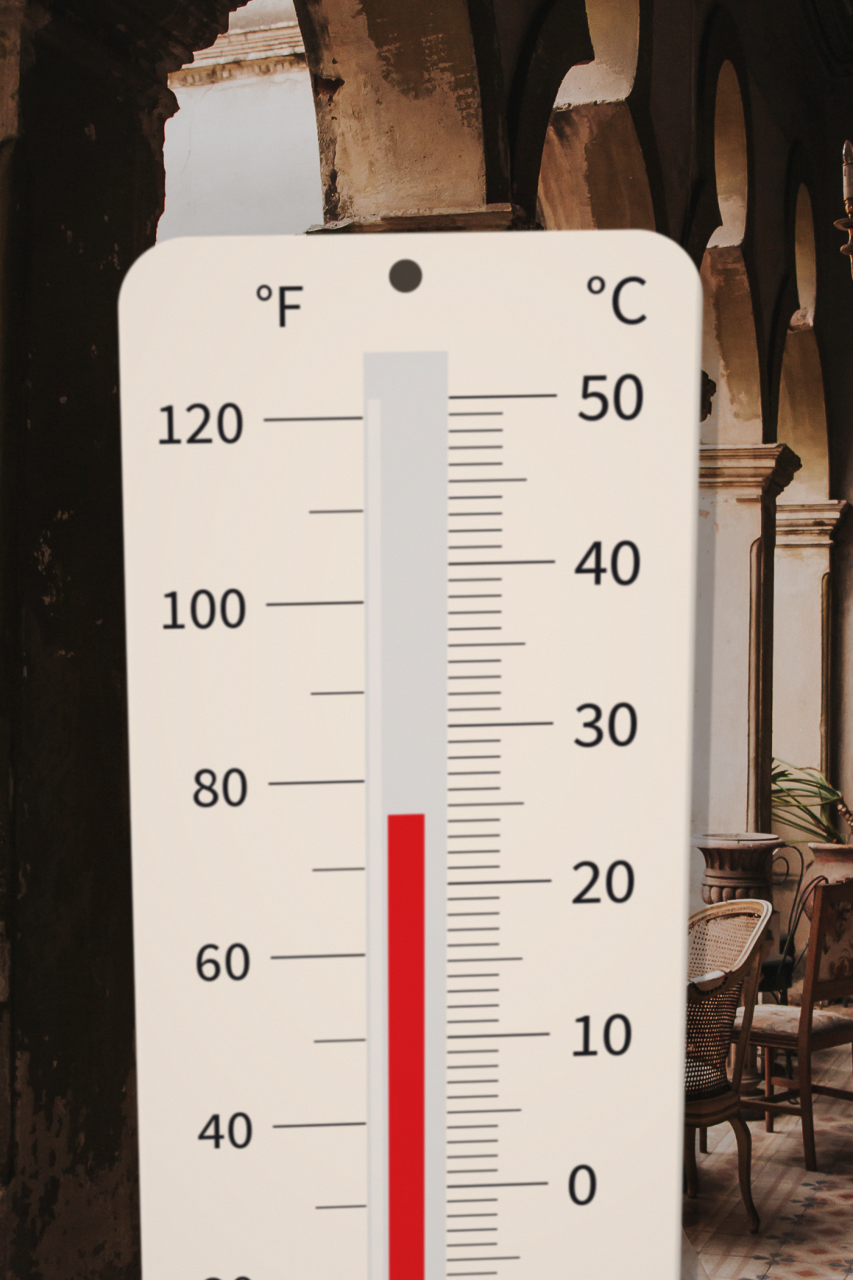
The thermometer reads 24.5 °C
